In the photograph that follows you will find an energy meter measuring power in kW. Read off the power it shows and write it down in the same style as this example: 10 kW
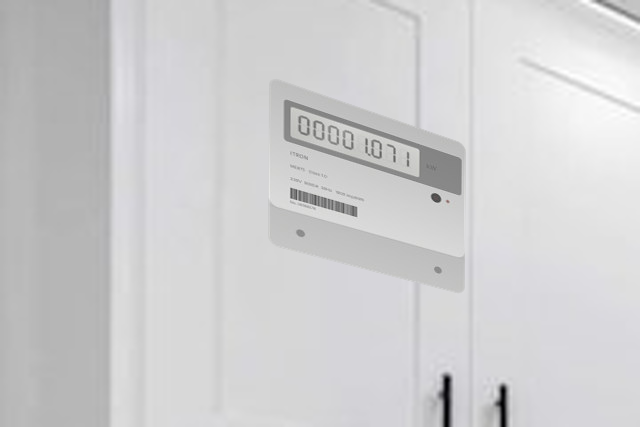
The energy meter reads 1.071 kW
